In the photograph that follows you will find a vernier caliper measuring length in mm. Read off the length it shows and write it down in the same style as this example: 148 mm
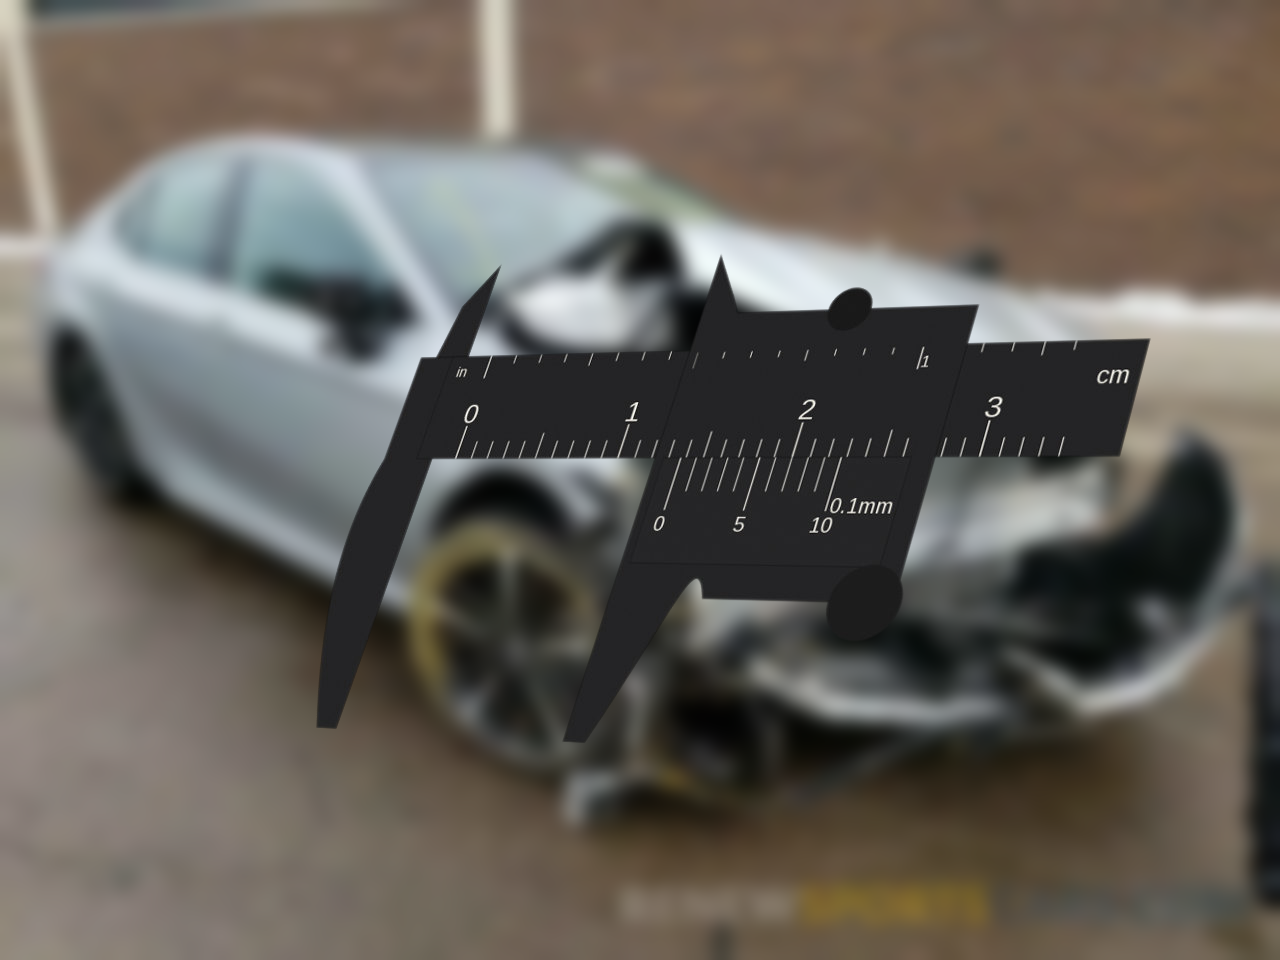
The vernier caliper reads 13.7 mm
